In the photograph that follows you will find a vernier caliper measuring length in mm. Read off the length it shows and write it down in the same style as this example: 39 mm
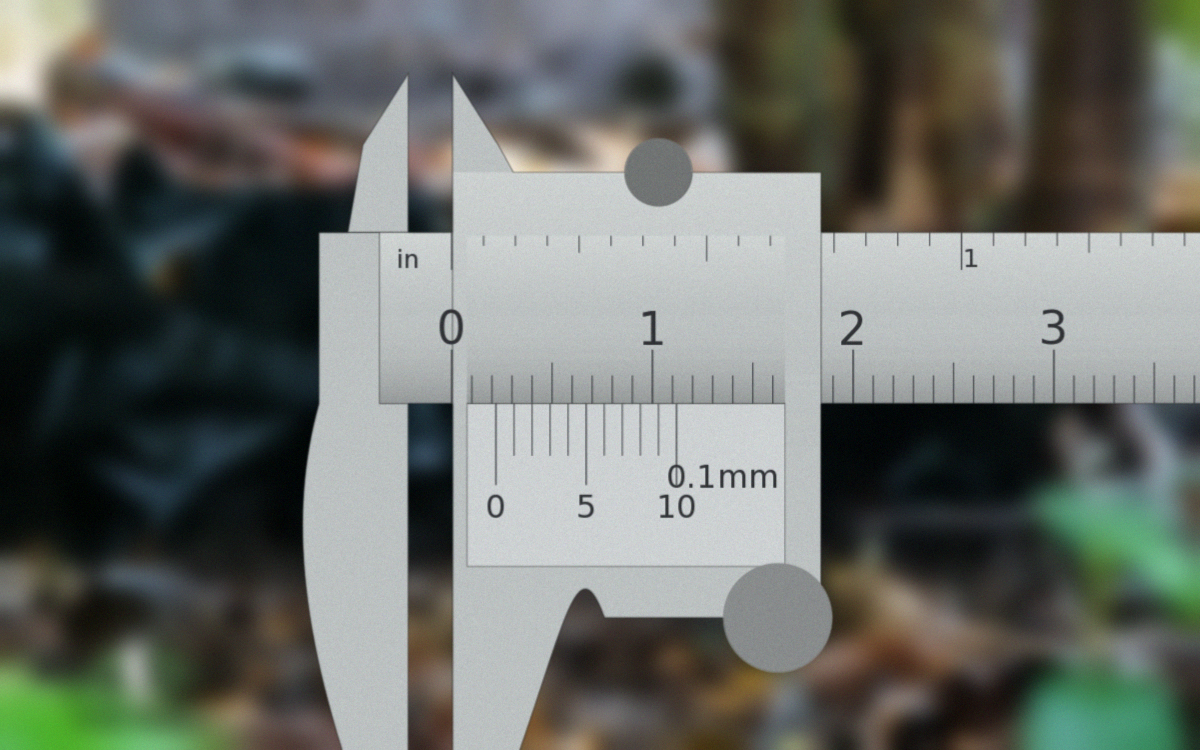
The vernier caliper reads 2.2 mm
